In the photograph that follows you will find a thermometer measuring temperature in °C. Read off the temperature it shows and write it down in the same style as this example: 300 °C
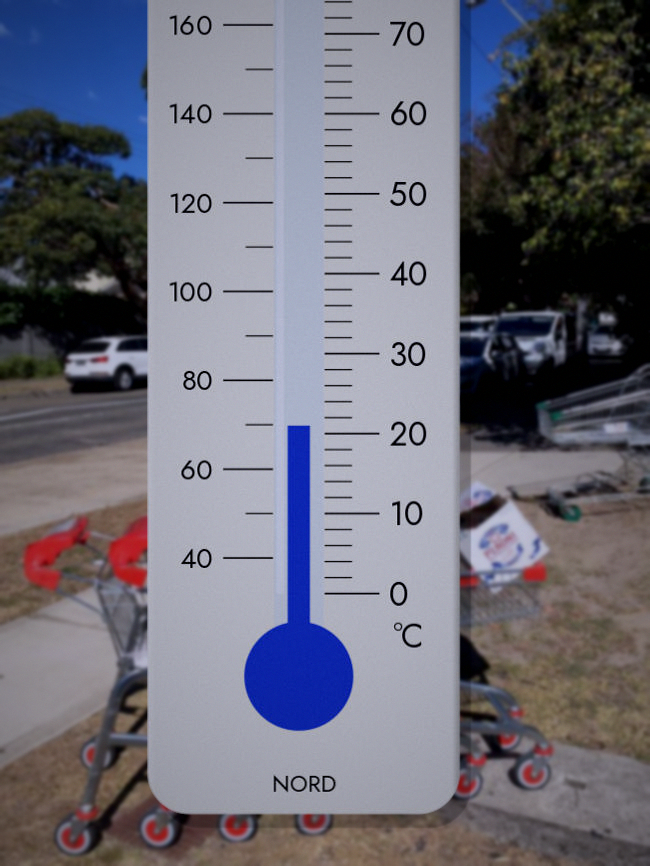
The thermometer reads 21 °C
